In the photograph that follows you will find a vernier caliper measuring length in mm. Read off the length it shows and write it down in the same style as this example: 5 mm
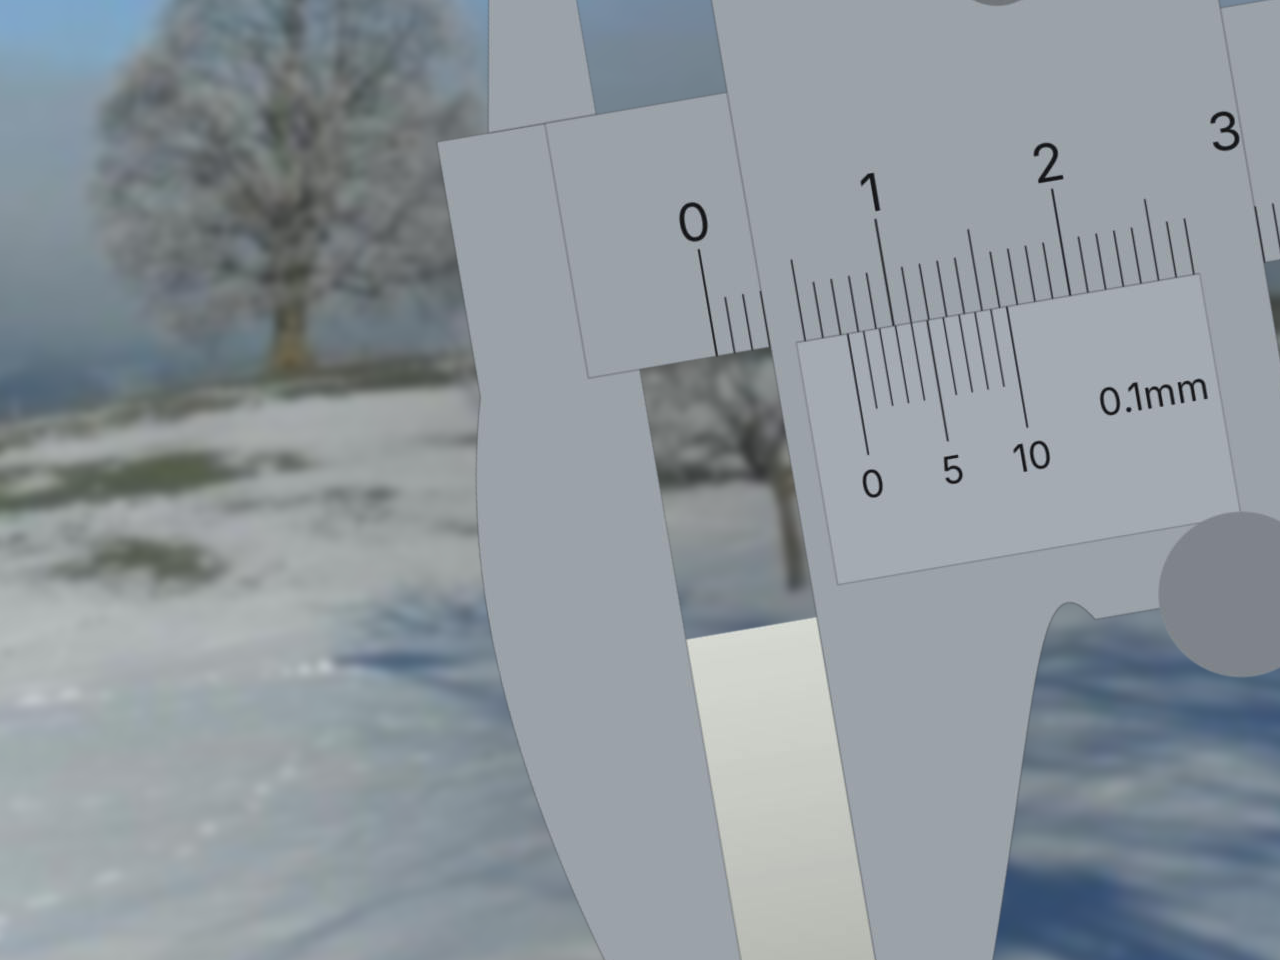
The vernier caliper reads 7.4 mm
